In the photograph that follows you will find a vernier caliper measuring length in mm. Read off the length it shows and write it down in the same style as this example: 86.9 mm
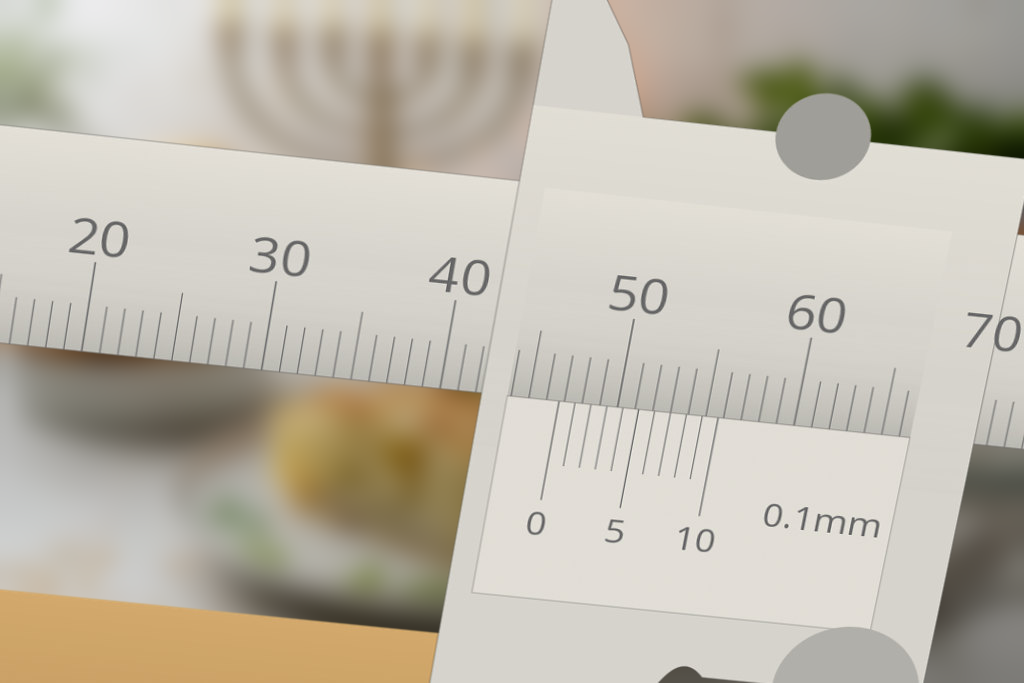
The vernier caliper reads 46.7 mm
